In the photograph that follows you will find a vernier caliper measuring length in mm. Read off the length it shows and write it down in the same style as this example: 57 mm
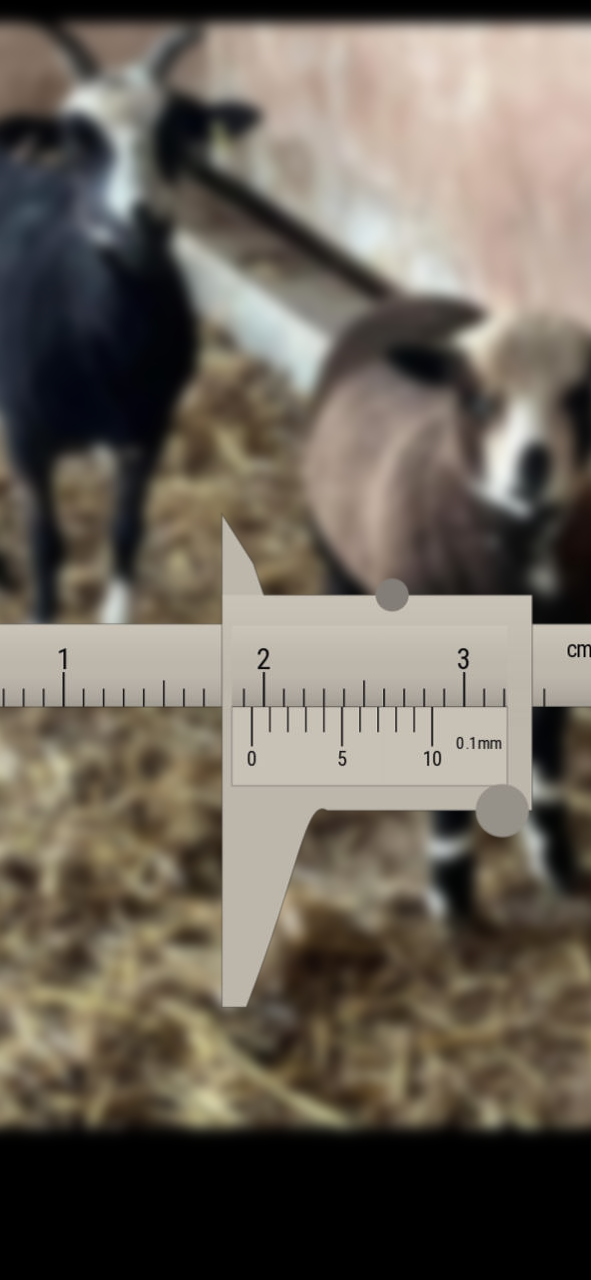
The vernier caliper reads 19.4 mm
